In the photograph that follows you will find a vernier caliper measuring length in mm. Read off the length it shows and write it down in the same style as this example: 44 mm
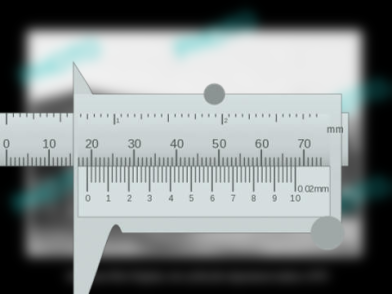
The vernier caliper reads 19.0 mm
